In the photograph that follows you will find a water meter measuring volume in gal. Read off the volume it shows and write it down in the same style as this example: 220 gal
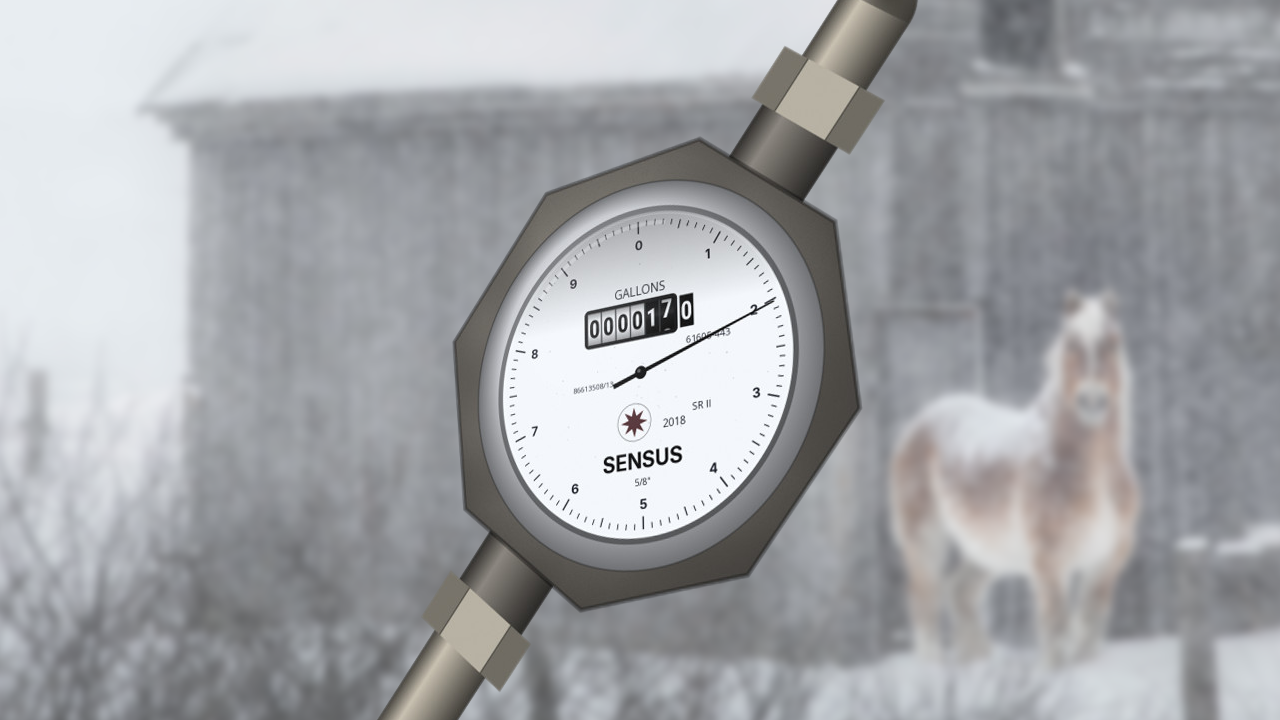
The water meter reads 172.0 gal
